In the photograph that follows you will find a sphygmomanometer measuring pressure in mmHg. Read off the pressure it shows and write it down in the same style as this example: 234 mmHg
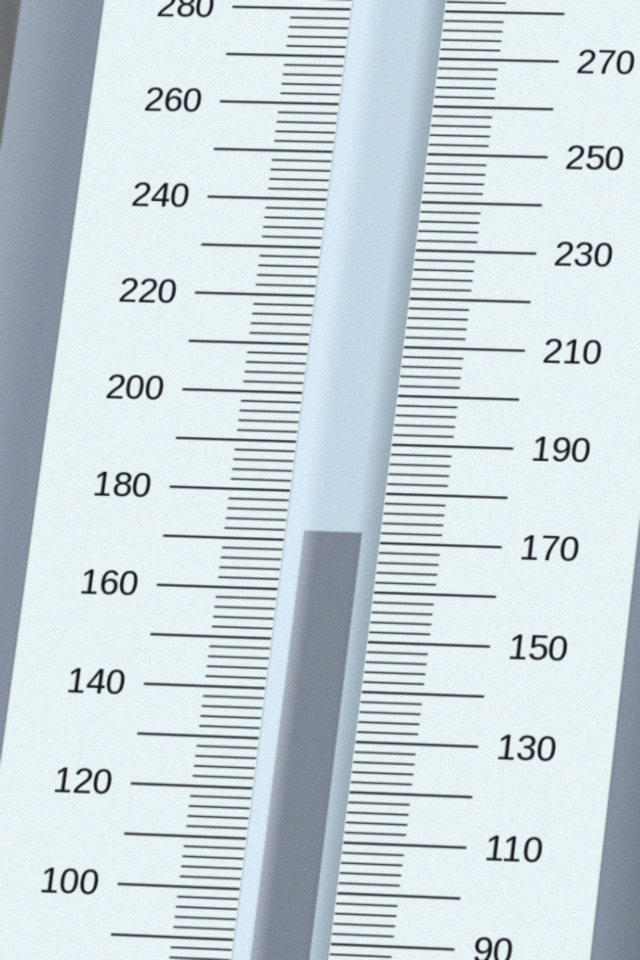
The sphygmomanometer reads 172 mmHg
